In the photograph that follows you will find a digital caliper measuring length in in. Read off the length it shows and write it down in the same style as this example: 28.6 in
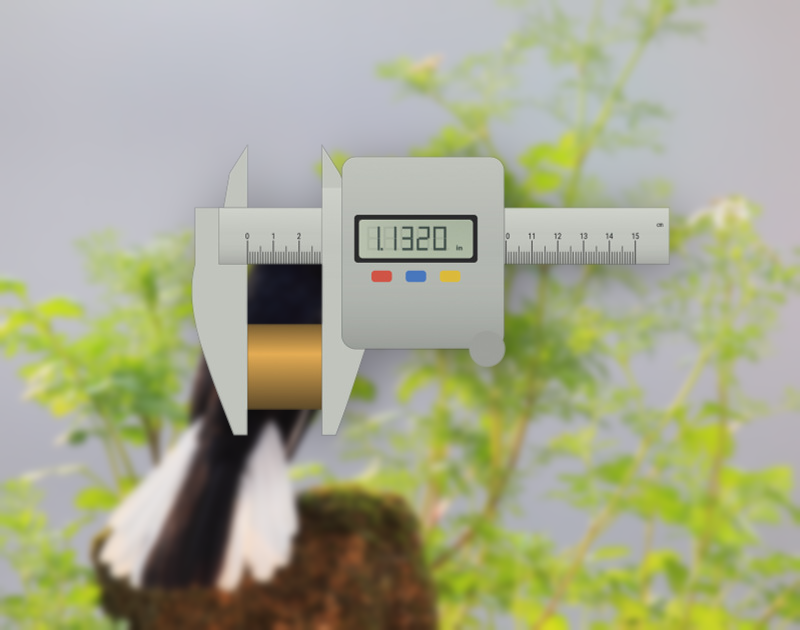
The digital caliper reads 1.1320 in
